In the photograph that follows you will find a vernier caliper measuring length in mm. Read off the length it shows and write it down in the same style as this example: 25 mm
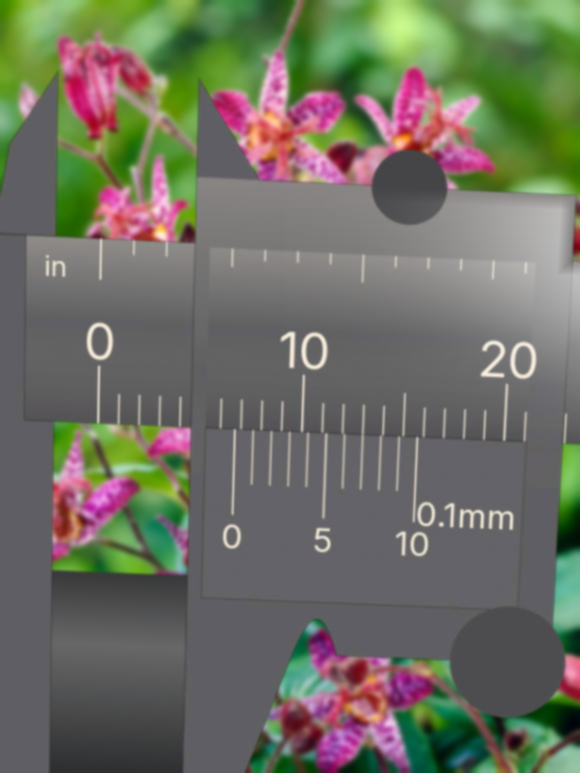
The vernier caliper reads 6.7 mm
